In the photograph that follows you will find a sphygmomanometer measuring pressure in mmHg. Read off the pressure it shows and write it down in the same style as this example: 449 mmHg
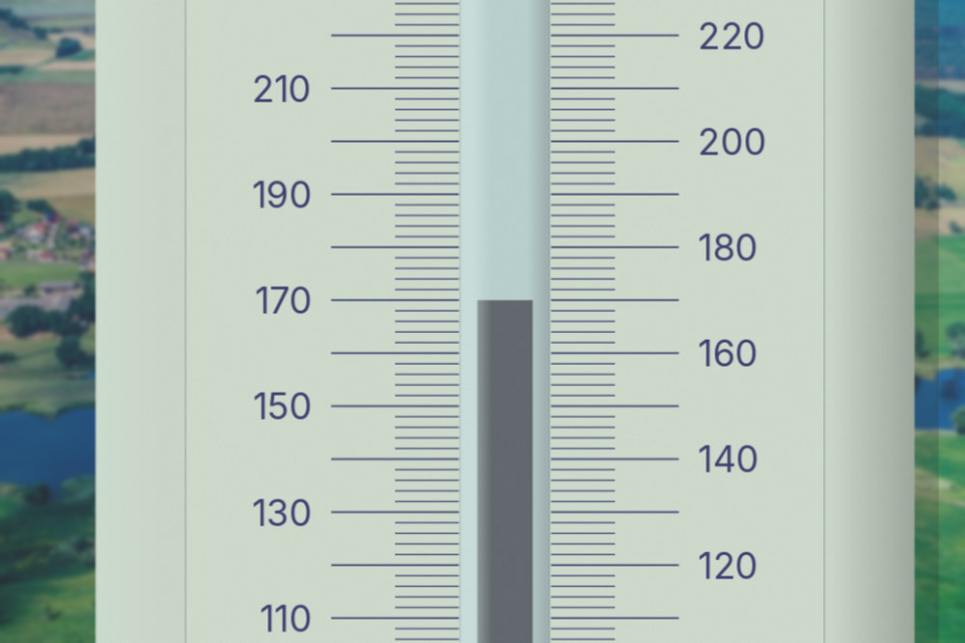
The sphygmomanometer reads 170 mmHg
